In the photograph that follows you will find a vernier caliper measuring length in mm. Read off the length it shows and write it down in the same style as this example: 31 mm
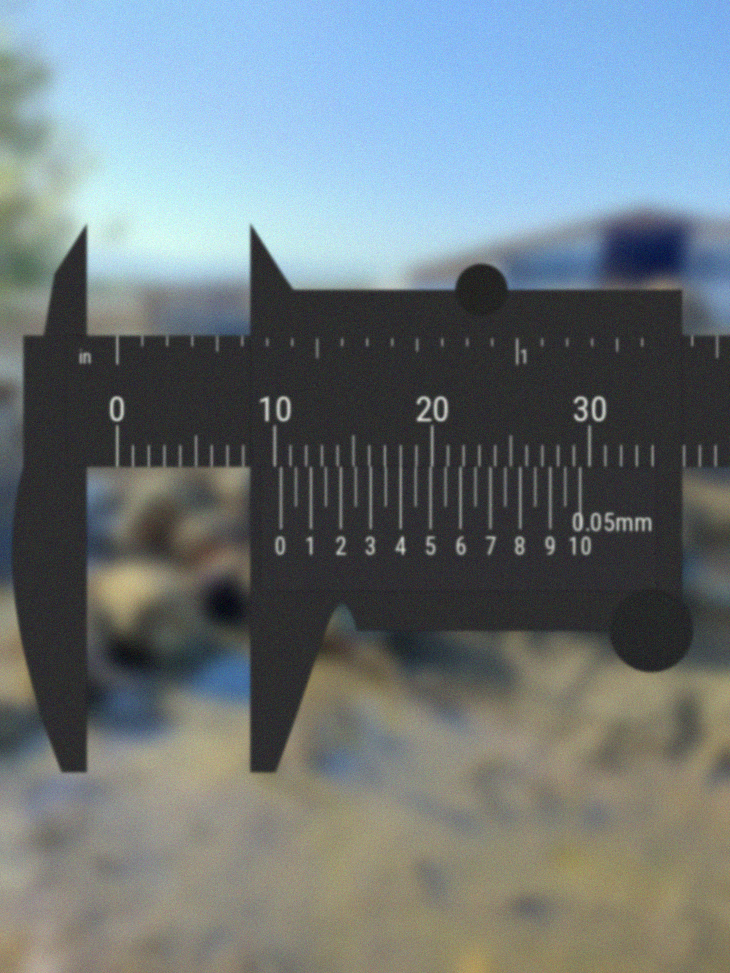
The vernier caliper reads 10.4 mm
